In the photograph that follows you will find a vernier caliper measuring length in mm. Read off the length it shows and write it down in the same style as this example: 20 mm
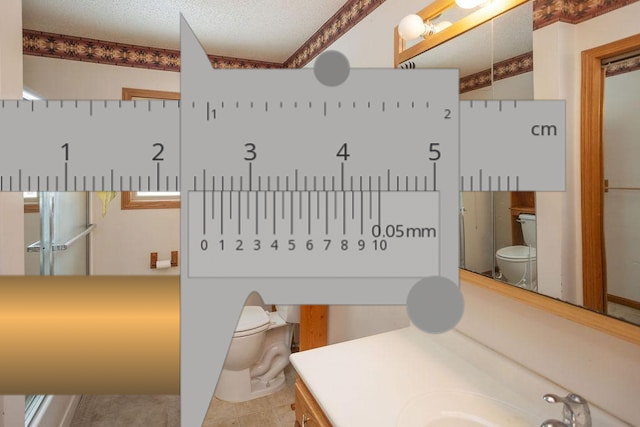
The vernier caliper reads 25.0 mm
